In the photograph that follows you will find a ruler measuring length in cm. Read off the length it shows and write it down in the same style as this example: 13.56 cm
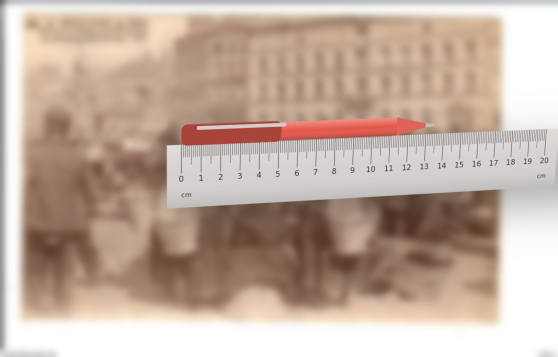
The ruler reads 13.5 cm
